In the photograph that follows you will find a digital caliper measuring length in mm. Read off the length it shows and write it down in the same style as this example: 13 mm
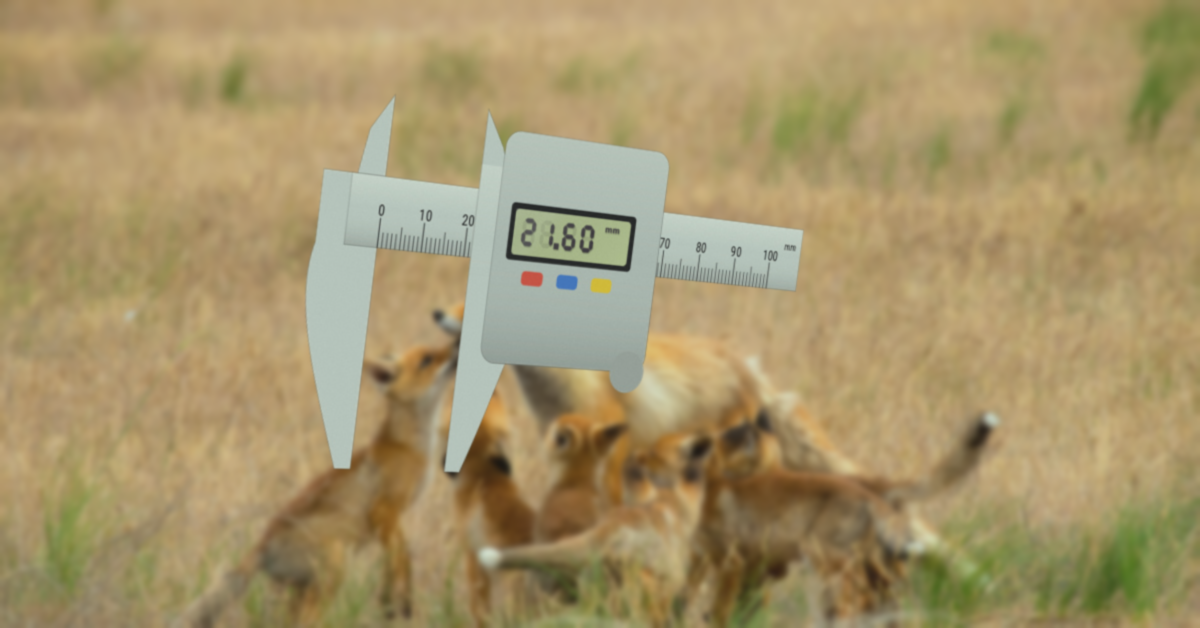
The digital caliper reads 21.60 mm
